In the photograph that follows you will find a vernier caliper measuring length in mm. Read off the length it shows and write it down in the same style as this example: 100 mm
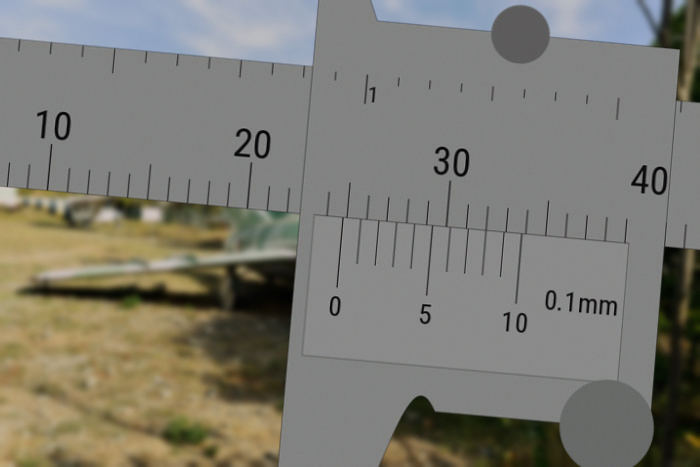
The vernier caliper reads 24.8 mm
